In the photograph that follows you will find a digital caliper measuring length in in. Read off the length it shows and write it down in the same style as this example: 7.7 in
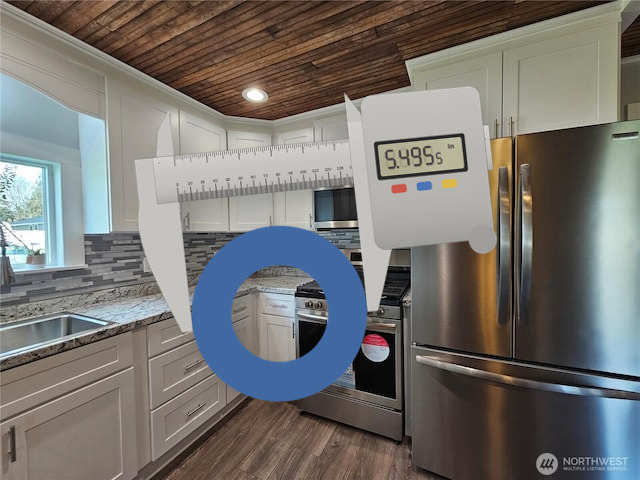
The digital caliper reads 5.4955 in
